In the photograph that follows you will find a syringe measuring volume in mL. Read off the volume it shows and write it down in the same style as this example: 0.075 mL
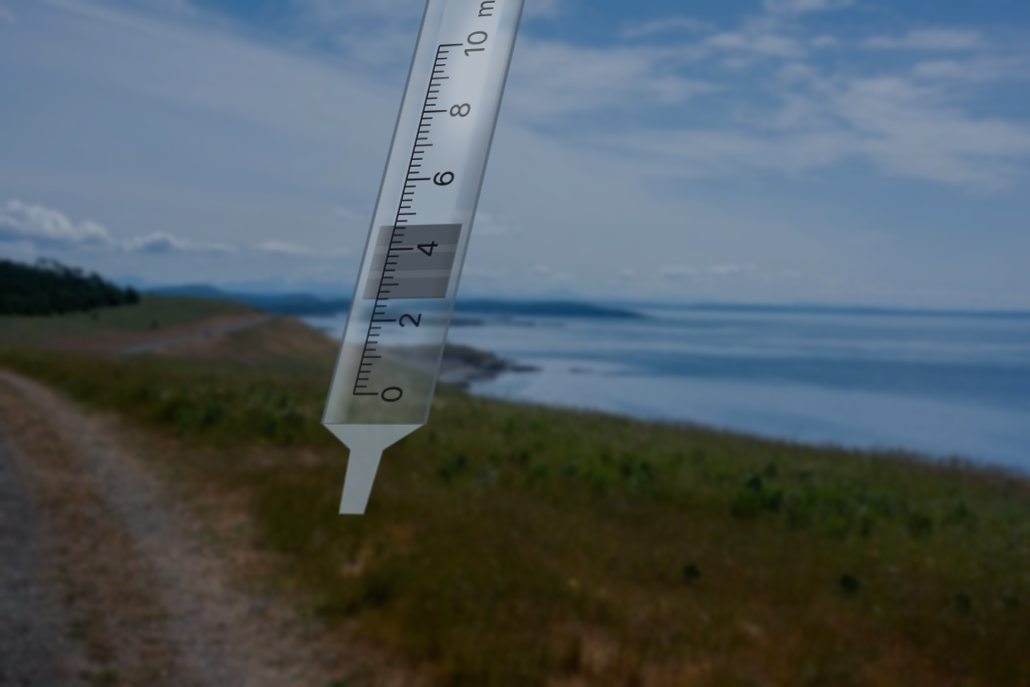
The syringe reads 2.6 mL
